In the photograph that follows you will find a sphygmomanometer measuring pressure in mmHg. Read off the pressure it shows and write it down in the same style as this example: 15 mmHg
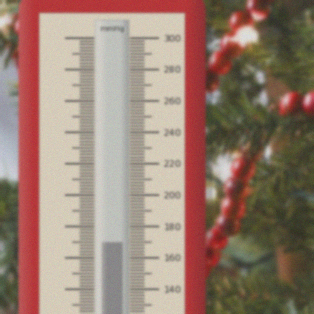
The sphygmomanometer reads 170 mmHg
